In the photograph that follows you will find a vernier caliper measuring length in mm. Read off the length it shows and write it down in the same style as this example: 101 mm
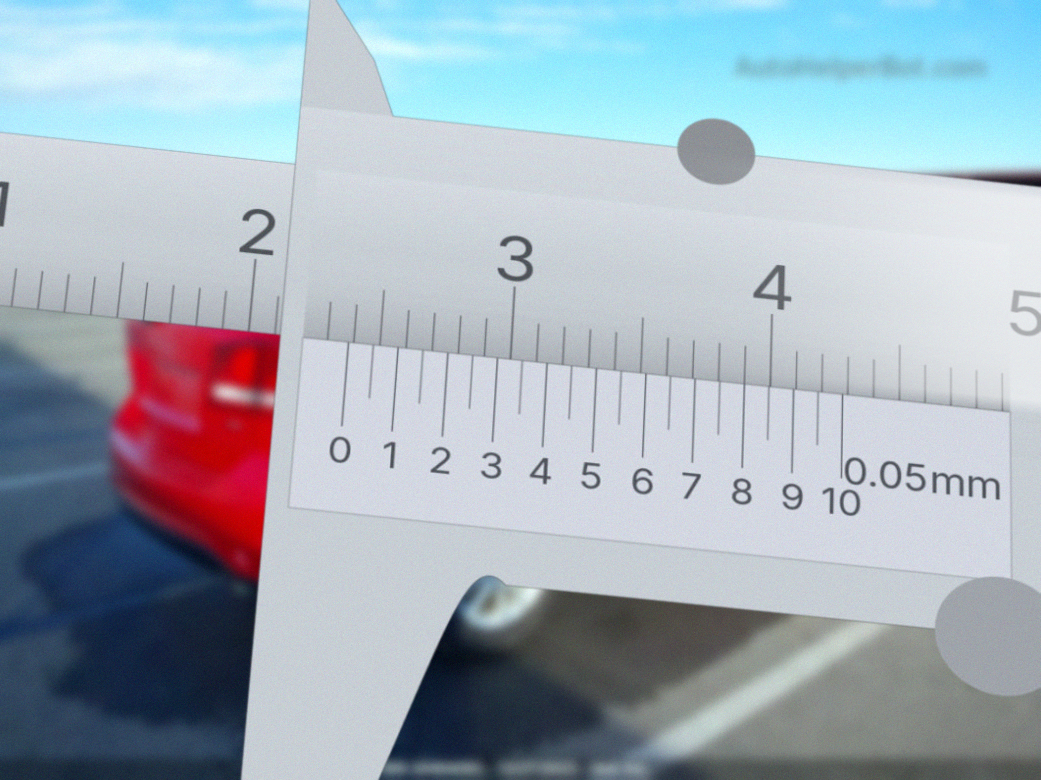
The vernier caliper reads 23.80 mm
